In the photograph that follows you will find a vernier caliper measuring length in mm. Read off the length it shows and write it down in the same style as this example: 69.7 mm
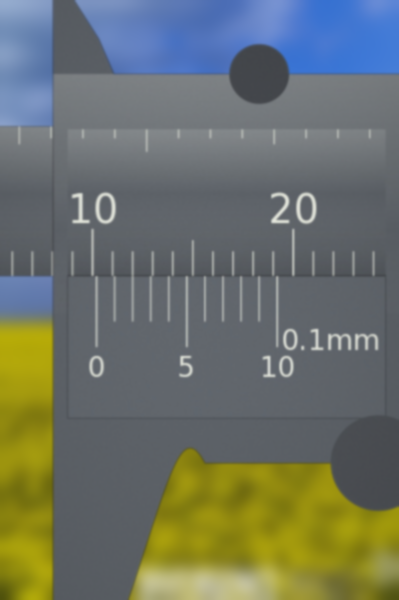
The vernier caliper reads 10.2 mm
